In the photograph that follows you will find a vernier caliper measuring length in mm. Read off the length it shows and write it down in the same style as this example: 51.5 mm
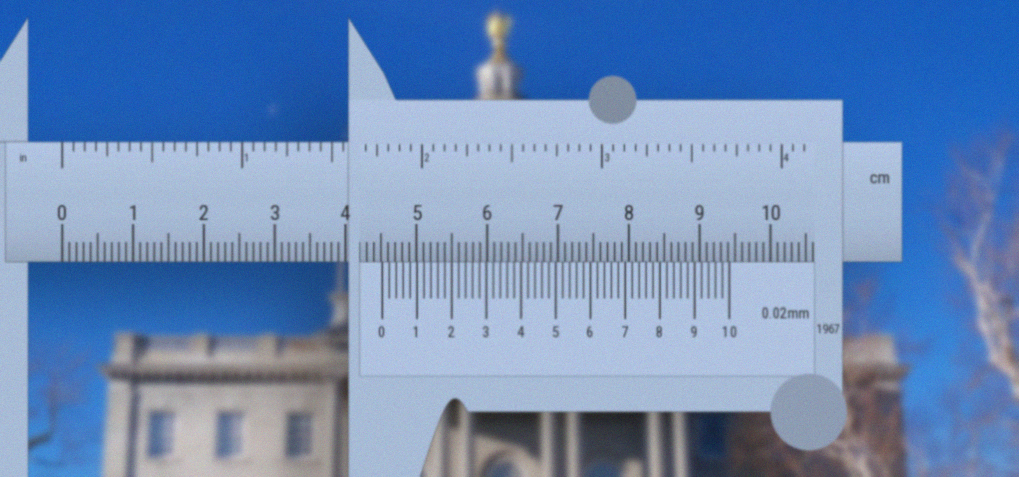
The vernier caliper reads 45.2 mm
